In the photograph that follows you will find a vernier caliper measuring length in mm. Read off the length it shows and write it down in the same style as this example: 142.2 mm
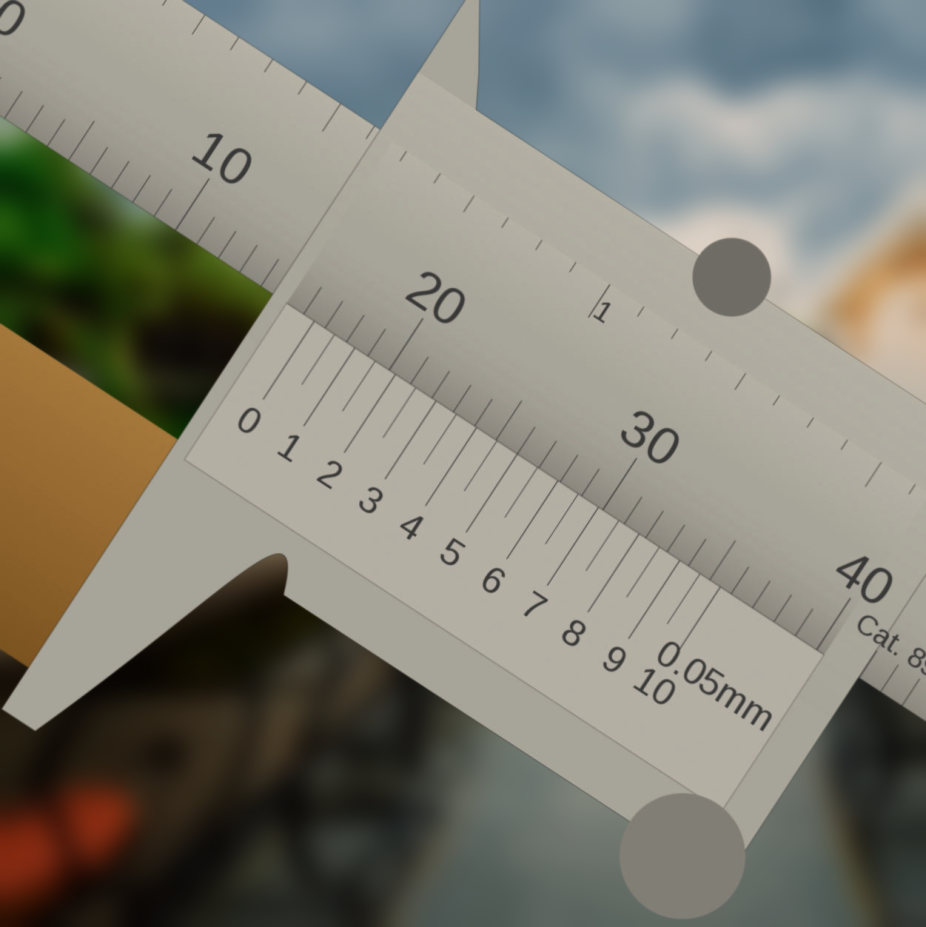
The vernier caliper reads 16.50 mm
